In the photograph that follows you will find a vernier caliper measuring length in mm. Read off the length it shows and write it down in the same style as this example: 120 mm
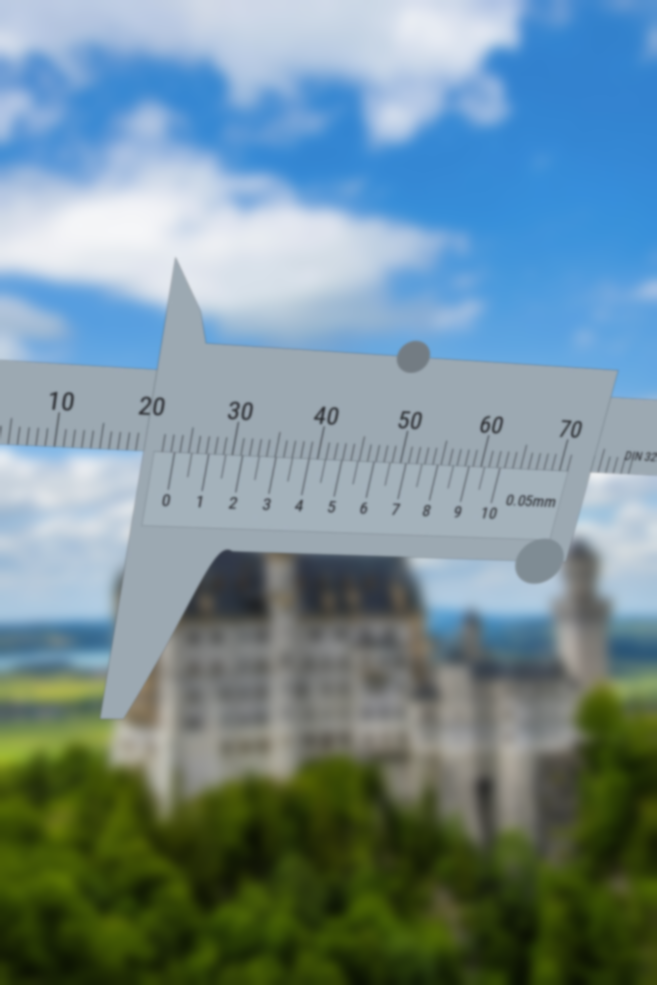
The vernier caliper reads 23.4 mm
